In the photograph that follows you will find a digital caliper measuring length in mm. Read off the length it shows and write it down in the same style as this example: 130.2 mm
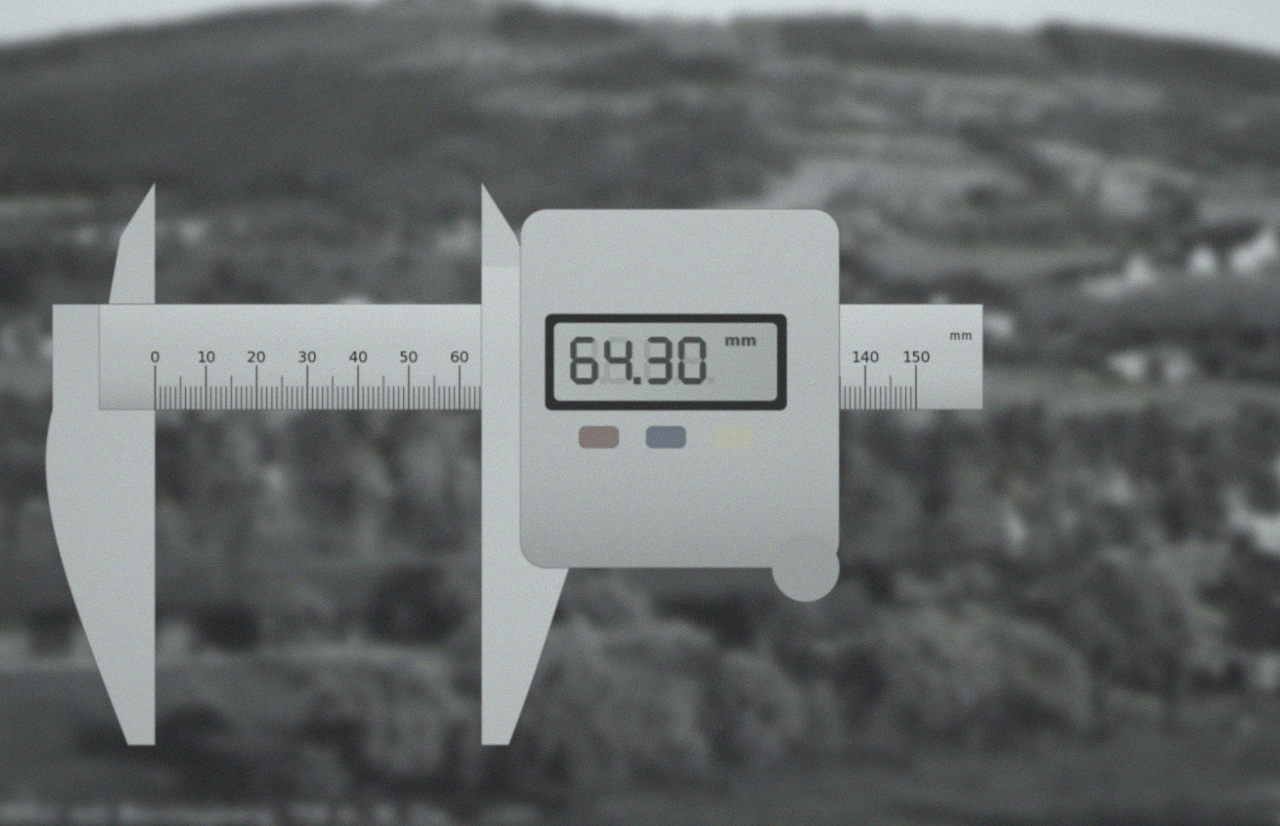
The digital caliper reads 64.30 mm
